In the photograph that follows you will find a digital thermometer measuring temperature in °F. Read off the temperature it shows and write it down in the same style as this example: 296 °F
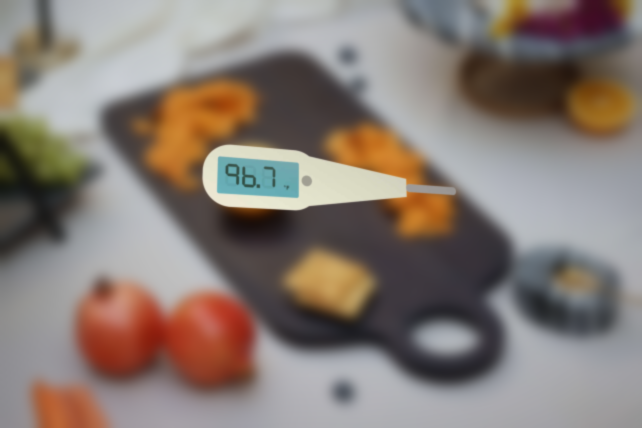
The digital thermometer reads 96.7 °F
